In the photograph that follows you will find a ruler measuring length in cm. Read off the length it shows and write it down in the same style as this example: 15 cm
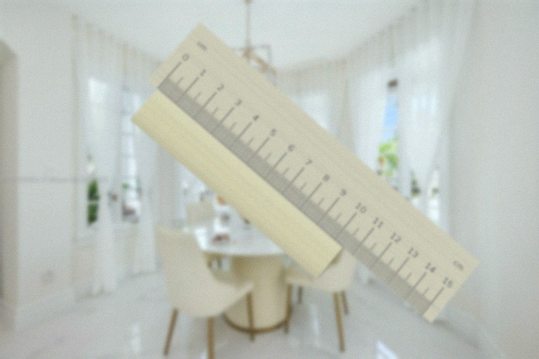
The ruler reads 10.5 cm
